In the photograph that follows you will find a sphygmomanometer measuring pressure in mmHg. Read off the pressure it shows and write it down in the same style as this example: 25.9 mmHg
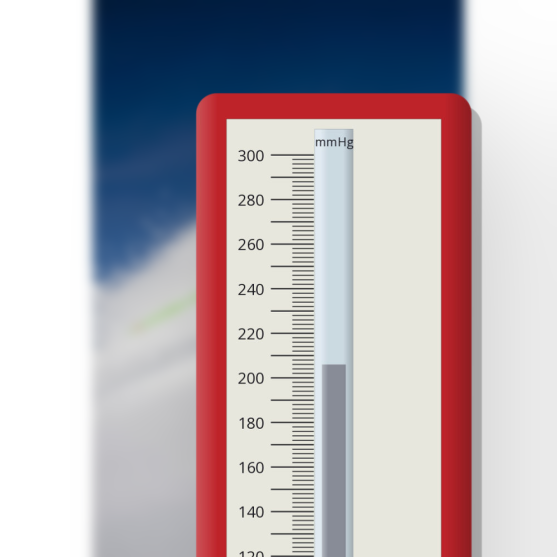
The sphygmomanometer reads 206 mmHg
